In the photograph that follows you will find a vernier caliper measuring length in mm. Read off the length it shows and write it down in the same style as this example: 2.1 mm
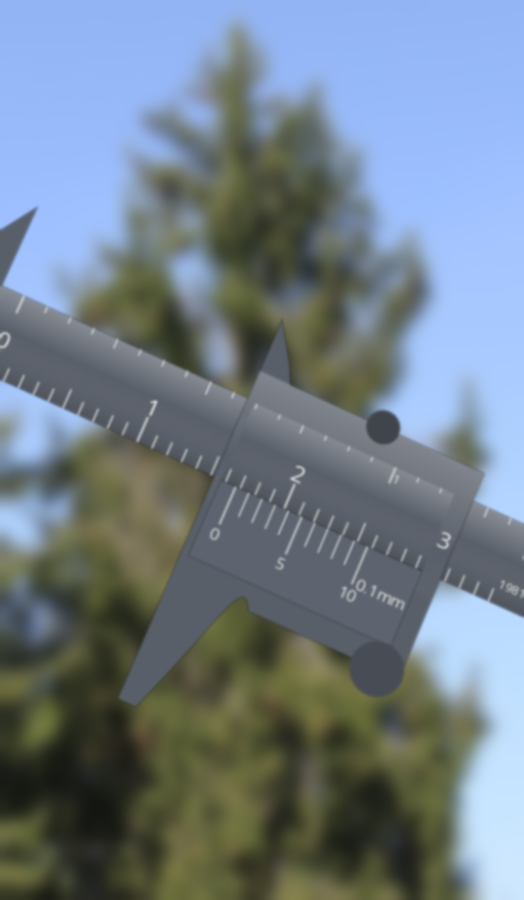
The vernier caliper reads 16.7 mm
